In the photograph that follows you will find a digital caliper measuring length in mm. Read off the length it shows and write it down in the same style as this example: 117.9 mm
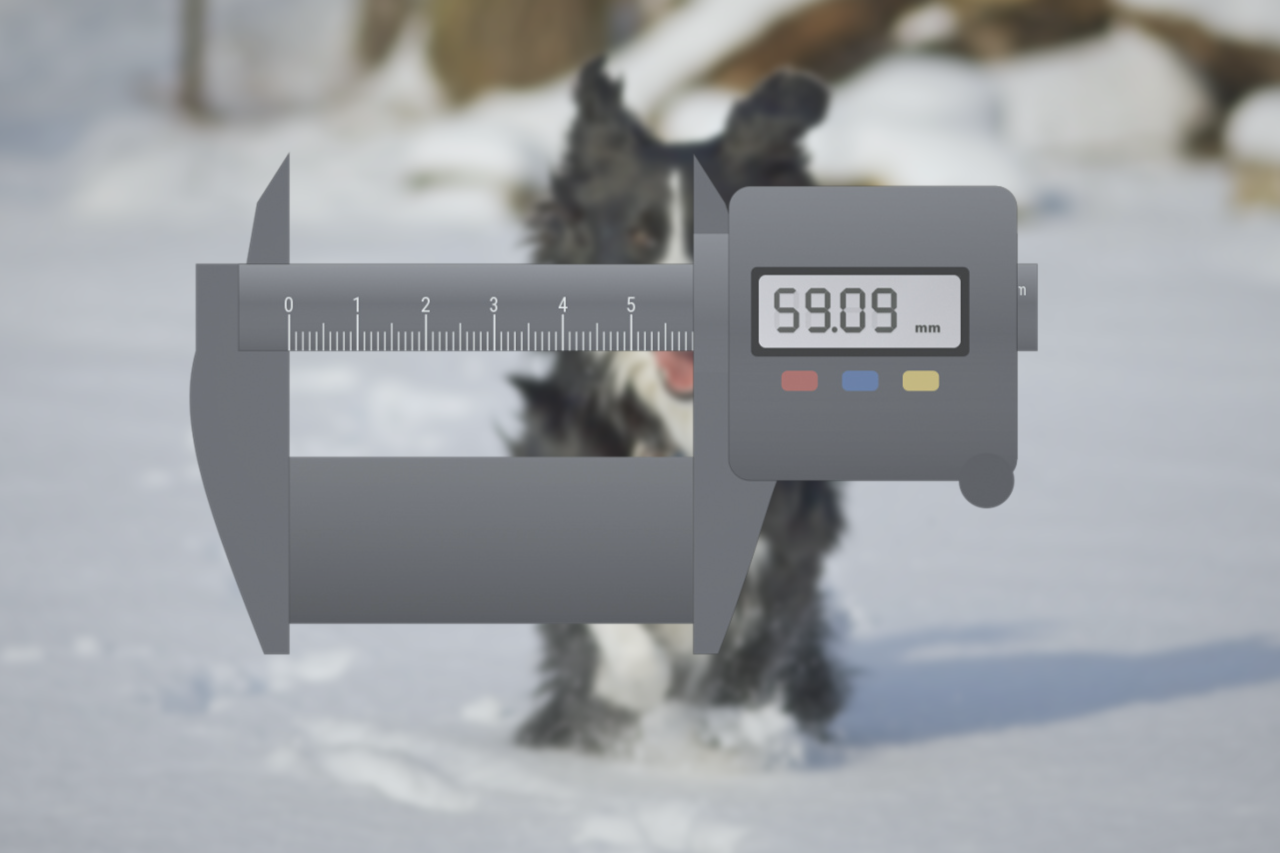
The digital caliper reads 59.09 mm
